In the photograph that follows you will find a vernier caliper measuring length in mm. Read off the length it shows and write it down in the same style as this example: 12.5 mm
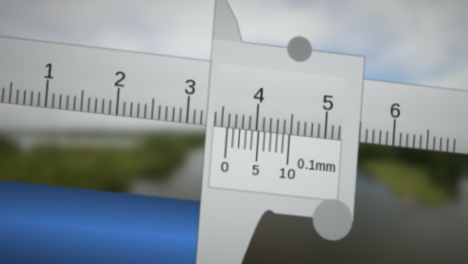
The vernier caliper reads 35.8 mm
